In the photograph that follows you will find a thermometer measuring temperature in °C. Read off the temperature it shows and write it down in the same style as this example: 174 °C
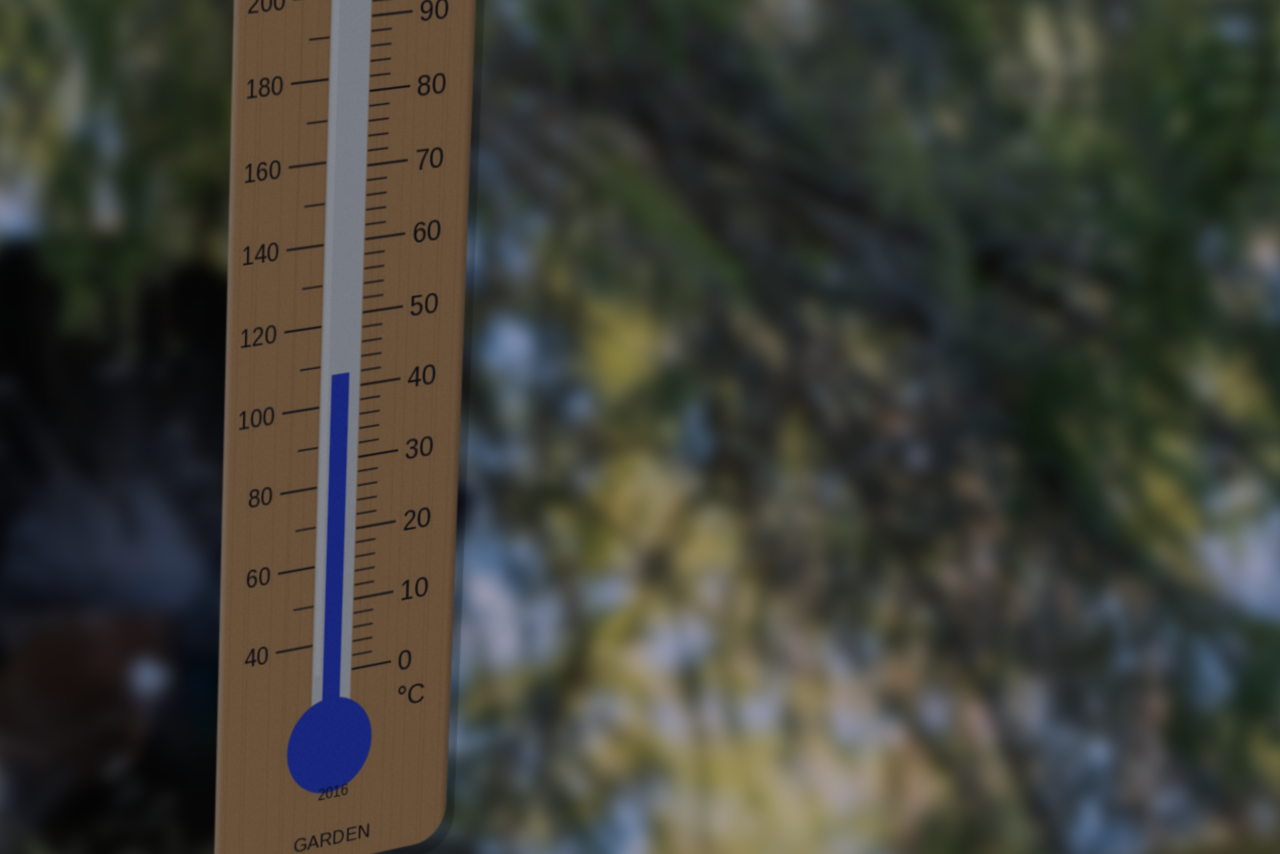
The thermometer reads 42 °C
